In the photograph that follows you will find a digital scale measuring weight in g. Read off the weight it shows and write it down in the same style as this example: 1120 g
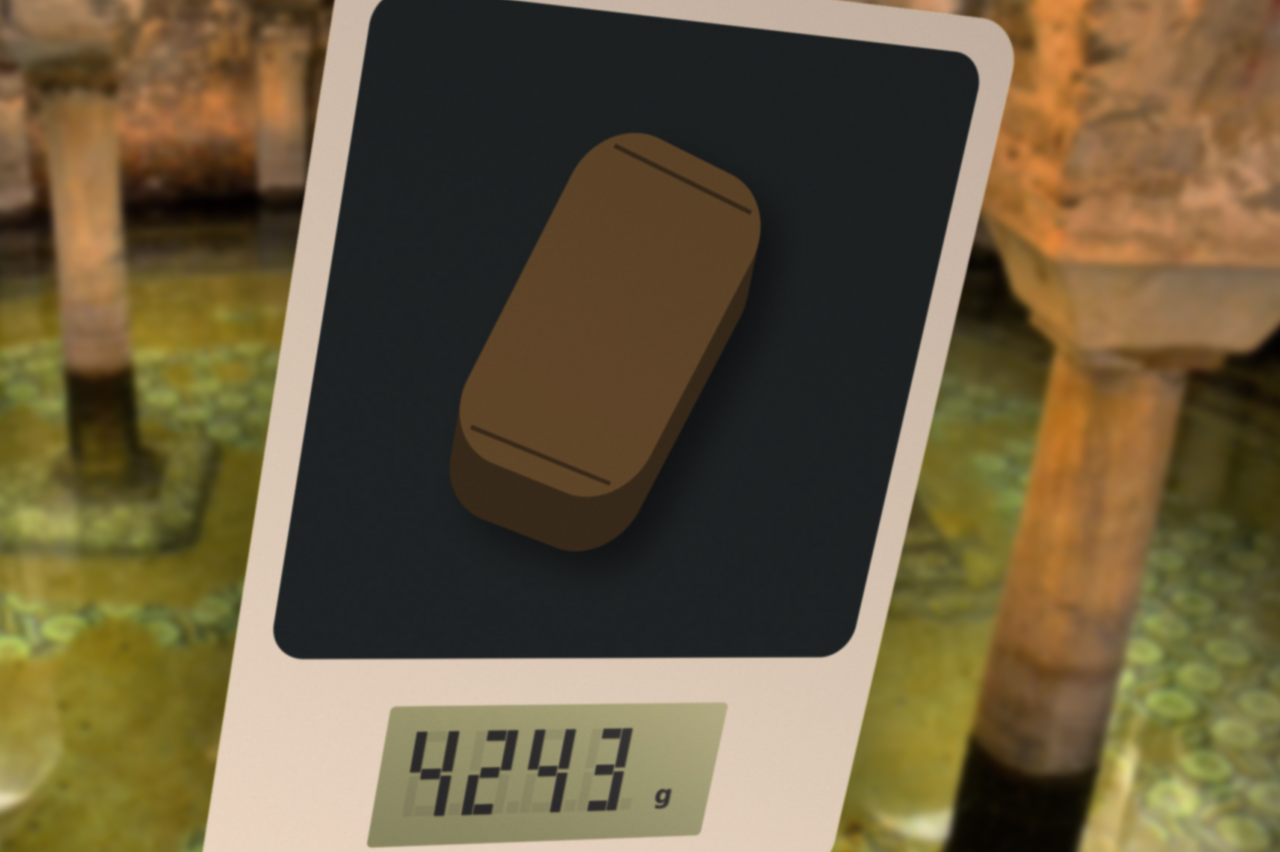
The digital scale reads 4243 g
